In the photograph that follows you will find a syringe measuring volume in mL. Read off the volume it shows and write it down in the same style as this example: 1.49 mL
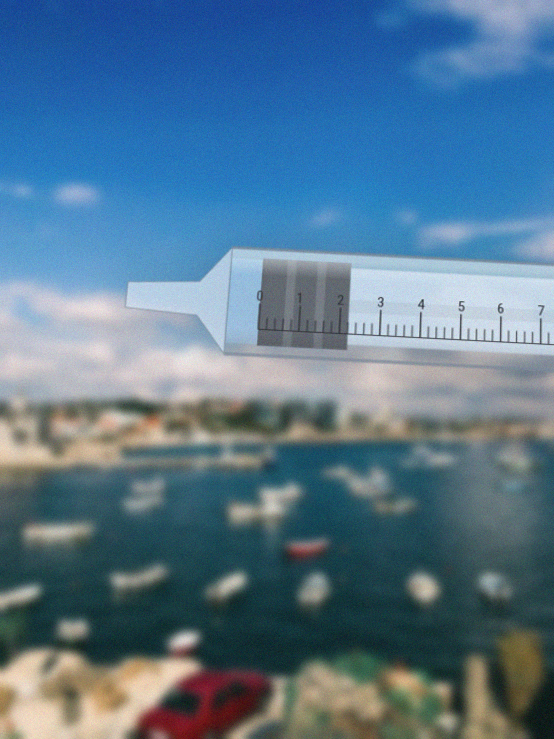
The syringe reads 0 mL
